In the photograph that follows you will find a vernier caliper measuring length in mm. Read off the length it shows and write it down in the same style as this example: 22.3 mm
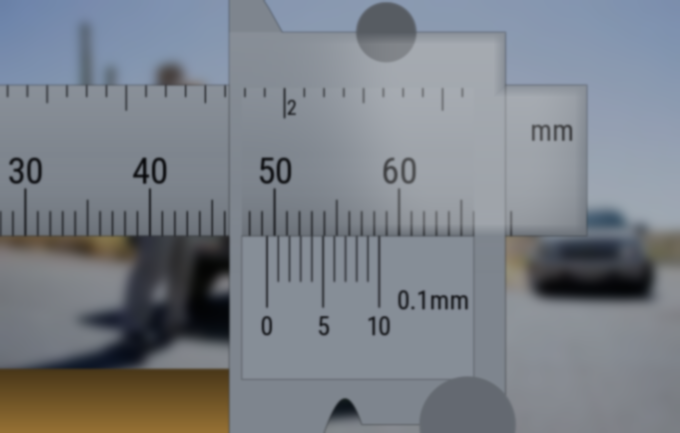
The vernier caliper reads 49.4 mm
